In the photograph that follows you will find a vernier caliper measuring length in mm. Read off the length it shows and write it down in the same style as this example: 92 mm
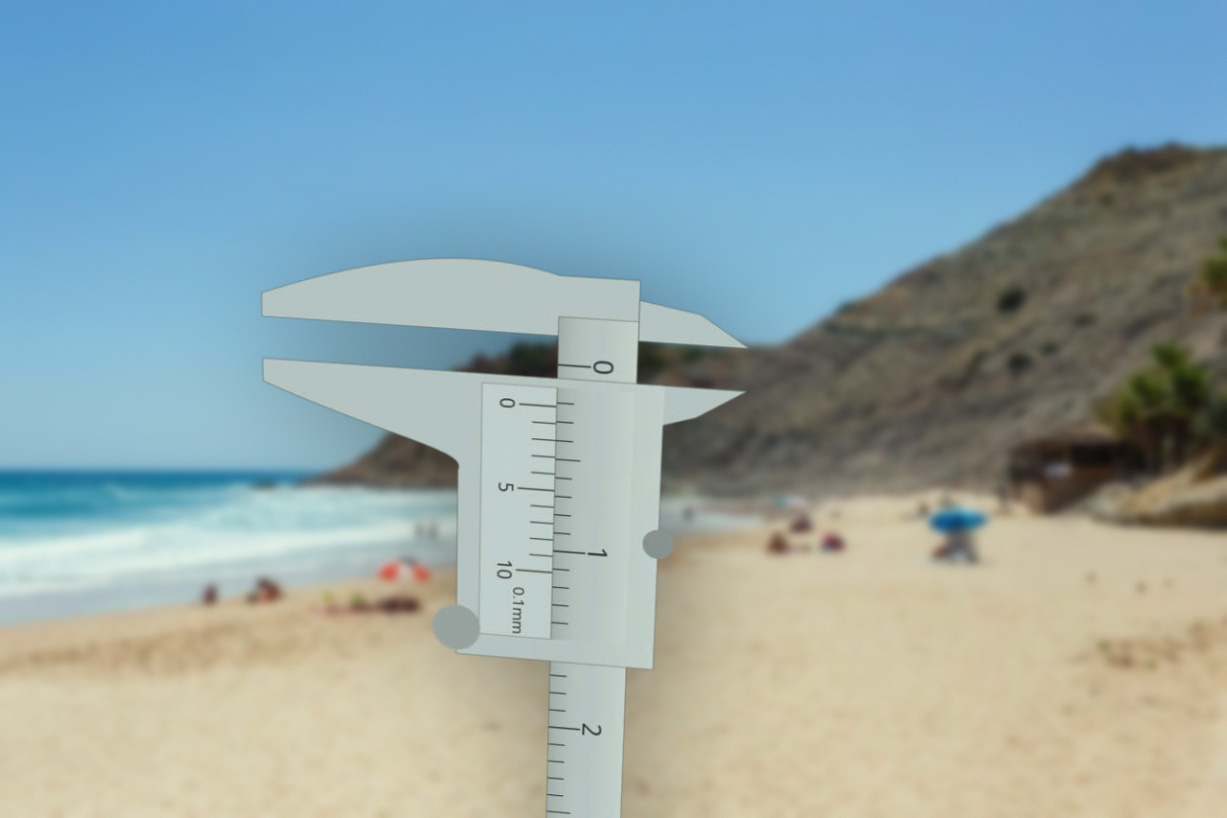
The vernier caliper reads 2.2 mm
